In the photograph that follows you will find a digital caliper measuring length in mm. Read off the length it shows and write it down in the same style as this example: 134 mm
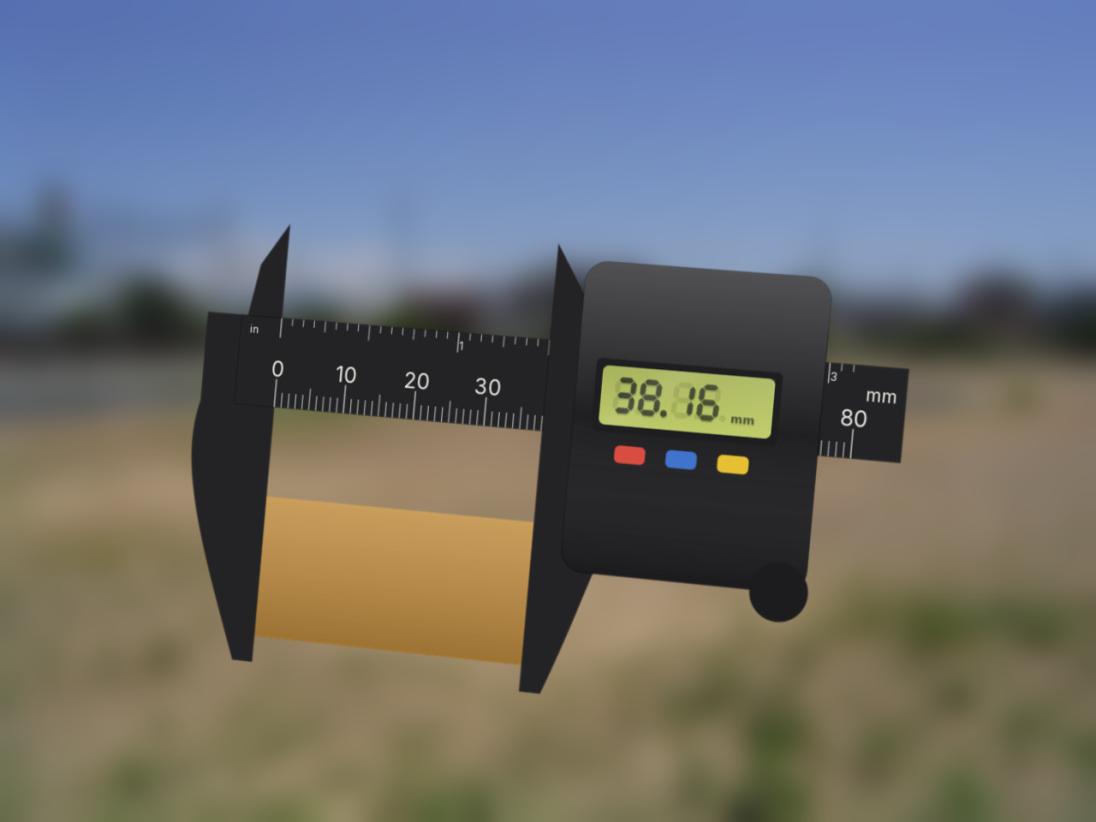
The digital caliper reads 38.16 mm
